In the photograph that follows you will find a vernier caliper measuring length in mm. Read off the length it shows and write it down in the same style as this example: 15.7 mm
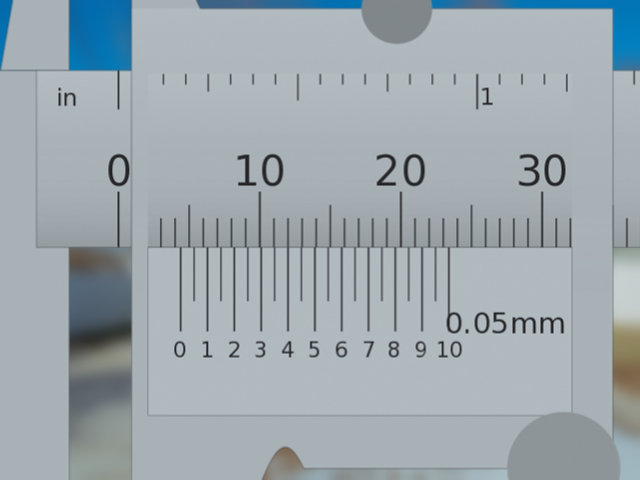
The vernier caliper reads 4.4 mm
